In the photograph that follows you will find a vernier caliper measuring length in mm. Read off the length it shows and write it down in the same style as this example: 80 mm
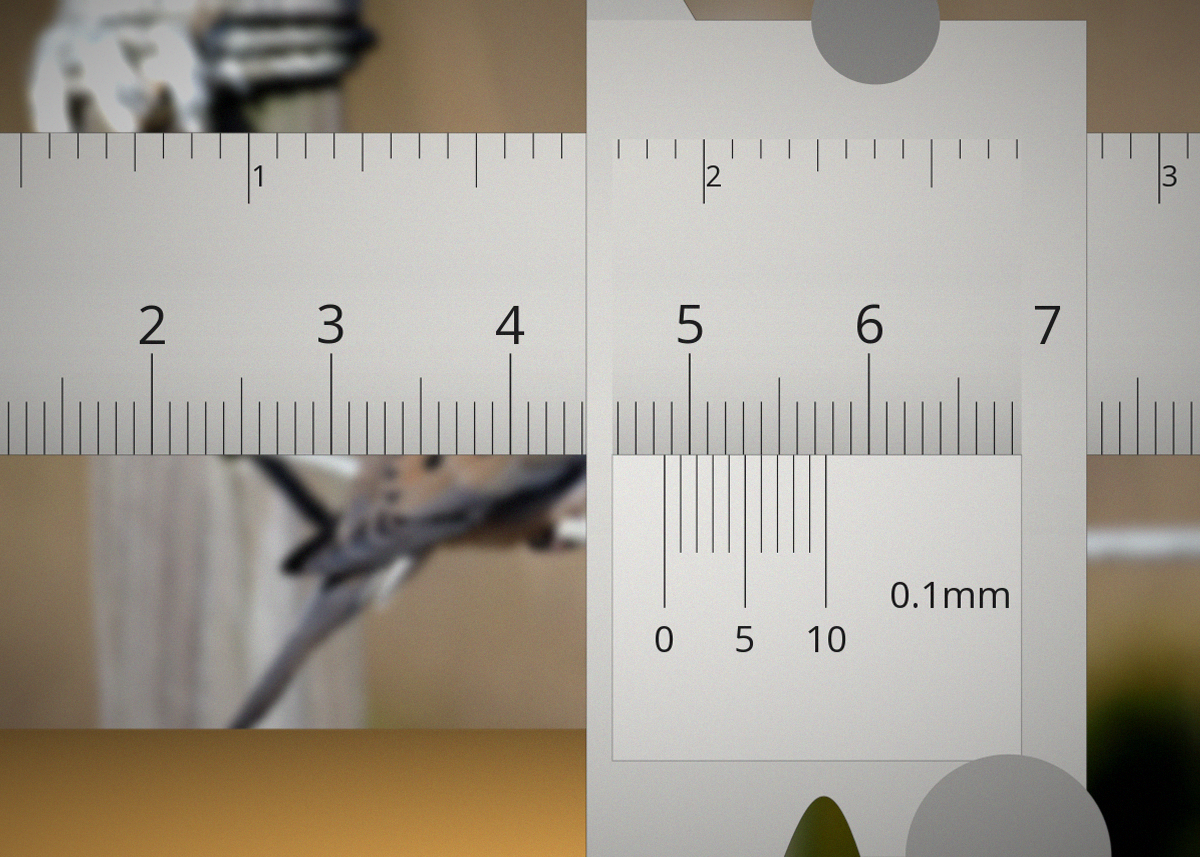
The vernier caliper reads 48.6 mm
